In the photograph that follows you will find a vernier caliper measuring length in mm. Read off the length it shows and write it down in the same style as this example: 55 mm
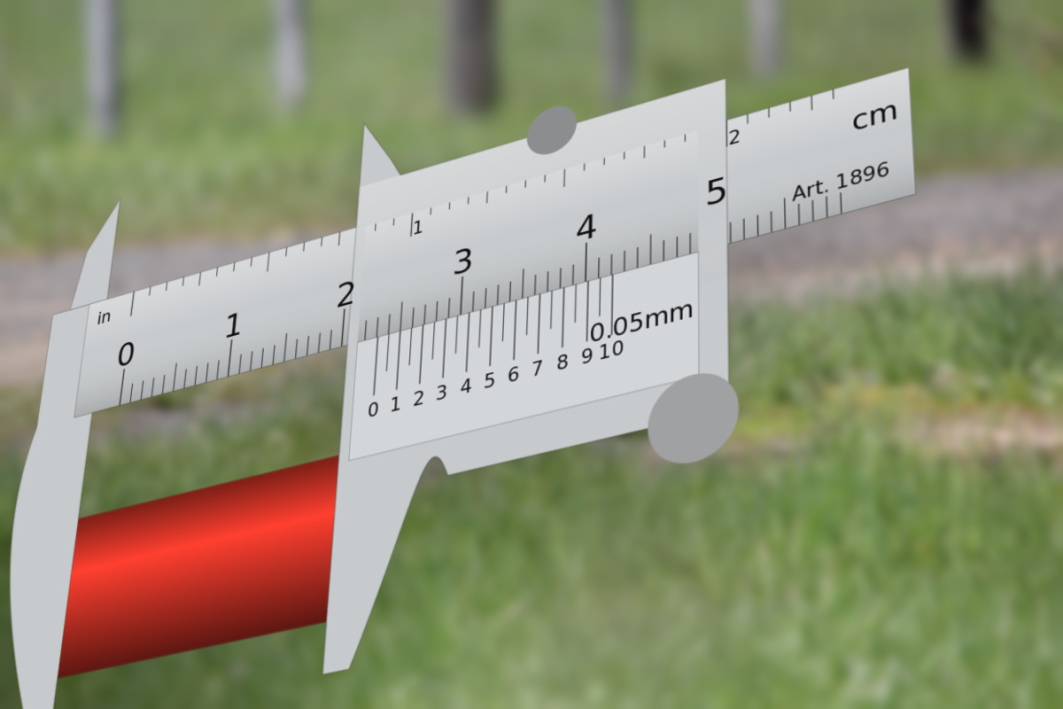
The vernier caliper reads 23.1 mm
